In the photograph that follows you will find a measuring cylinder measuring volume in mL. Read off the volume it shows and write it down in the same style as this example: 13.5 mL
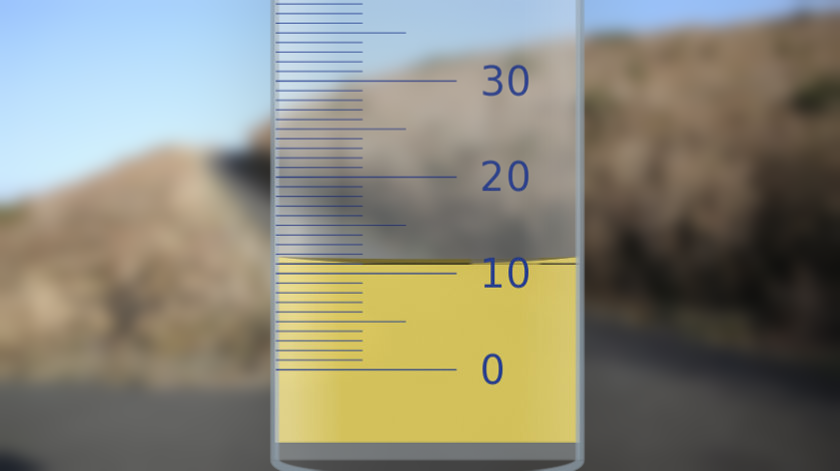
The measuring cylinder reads 11 mL
